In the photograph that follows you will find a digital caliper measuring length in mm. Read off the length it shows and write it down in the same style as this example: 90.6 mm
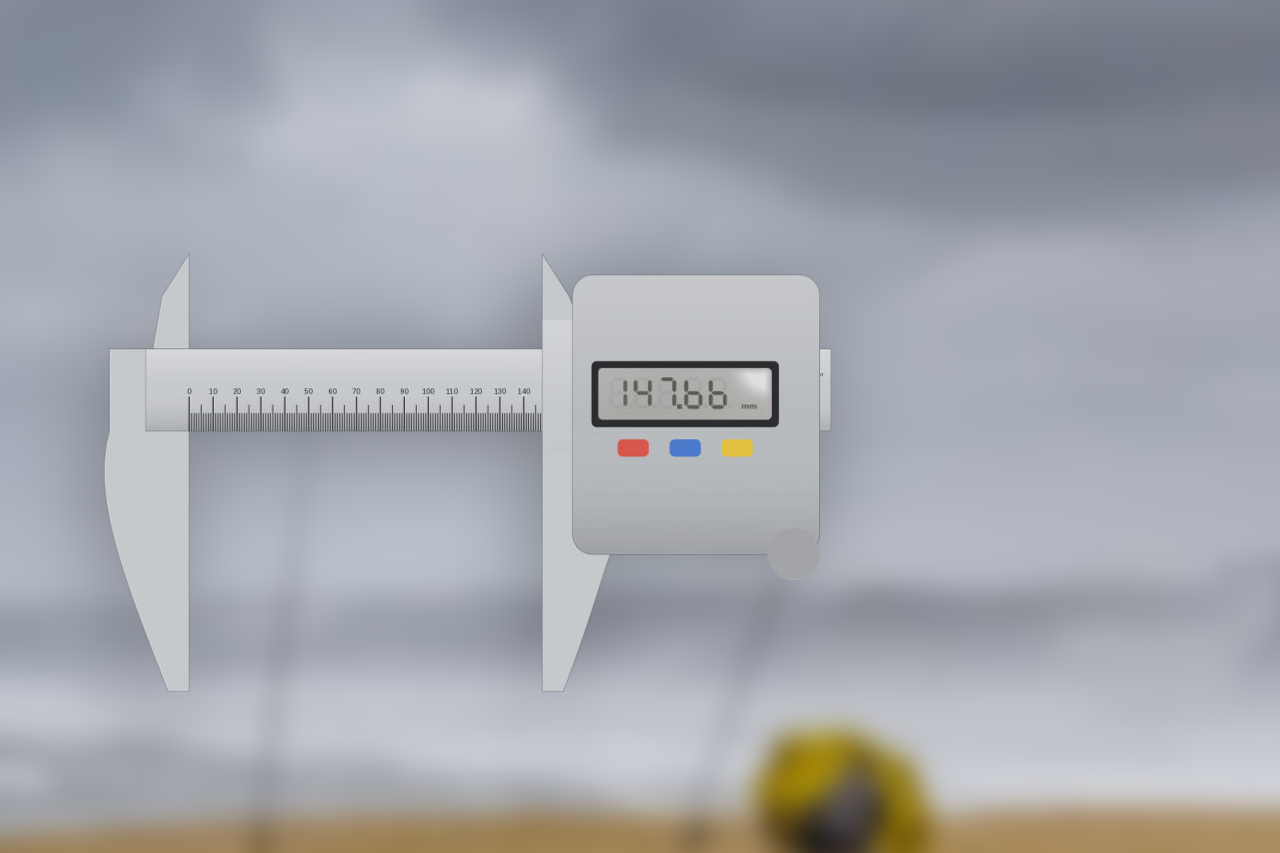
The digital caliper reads 147.66 mm
